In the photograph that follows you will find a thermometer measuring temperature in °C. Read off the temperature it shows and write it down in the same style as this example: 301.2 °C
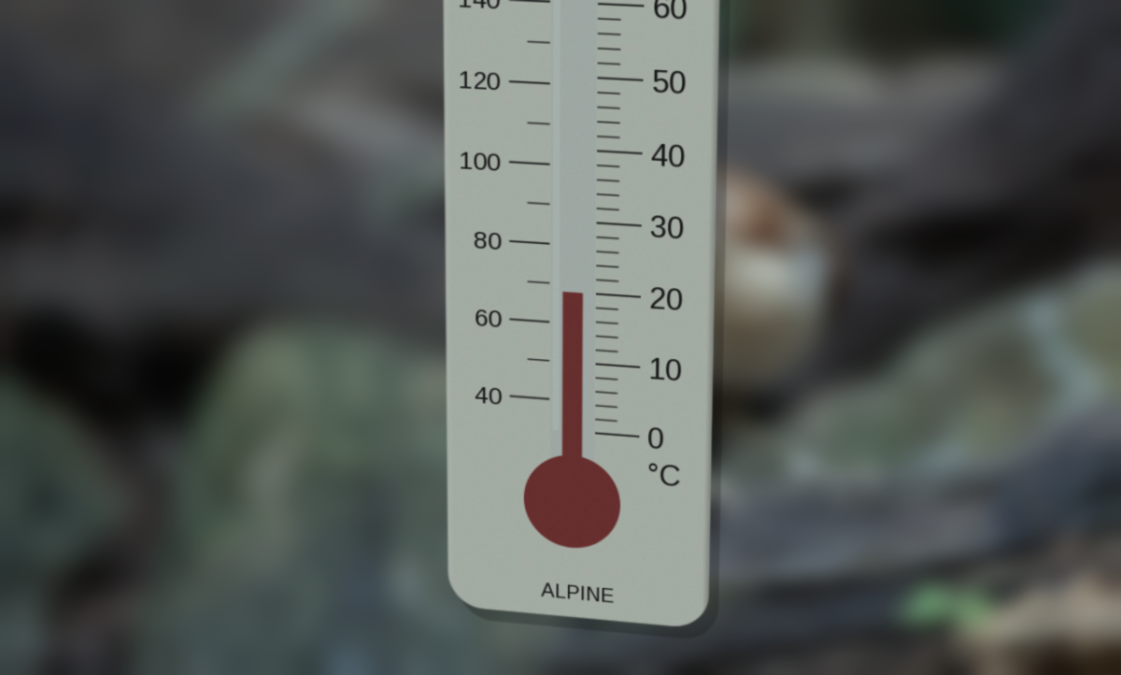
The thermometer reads 20 °C
